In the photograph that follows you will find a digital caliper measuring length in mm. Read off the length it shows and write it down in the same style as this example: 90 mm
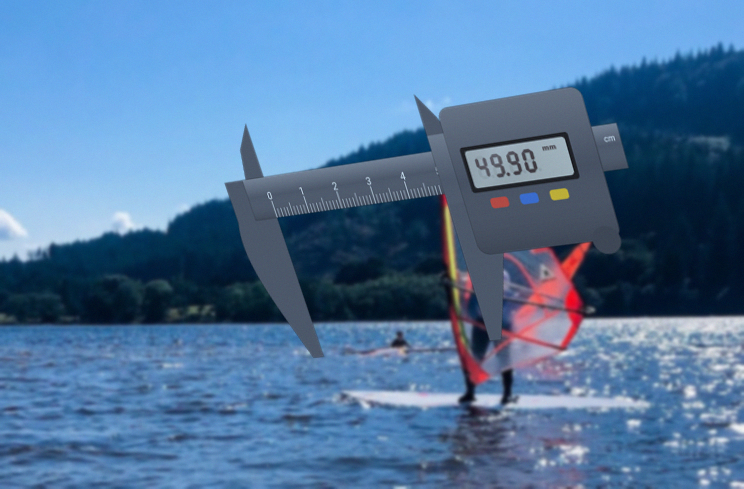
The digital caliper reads 49.90 mm
